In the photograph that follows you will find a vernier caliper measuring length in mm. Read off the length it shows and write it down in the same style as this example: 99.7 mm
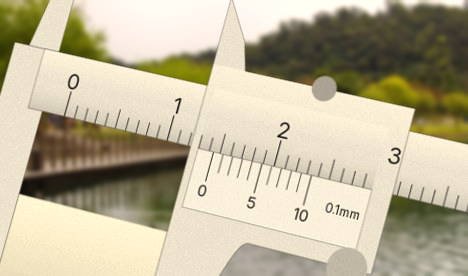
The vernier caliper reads 14.4 mm
